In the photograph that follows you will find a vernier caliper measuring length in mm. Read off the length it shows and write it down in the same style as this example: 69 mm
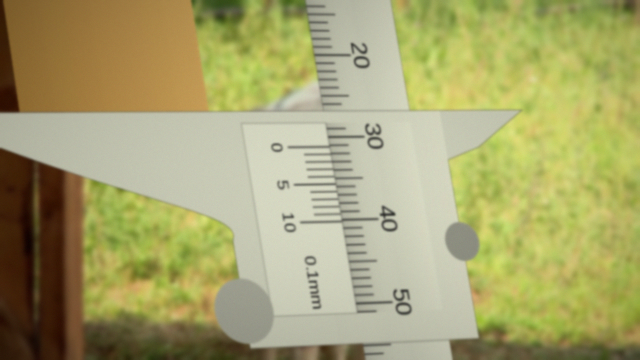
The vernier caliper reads 31.2 mm
